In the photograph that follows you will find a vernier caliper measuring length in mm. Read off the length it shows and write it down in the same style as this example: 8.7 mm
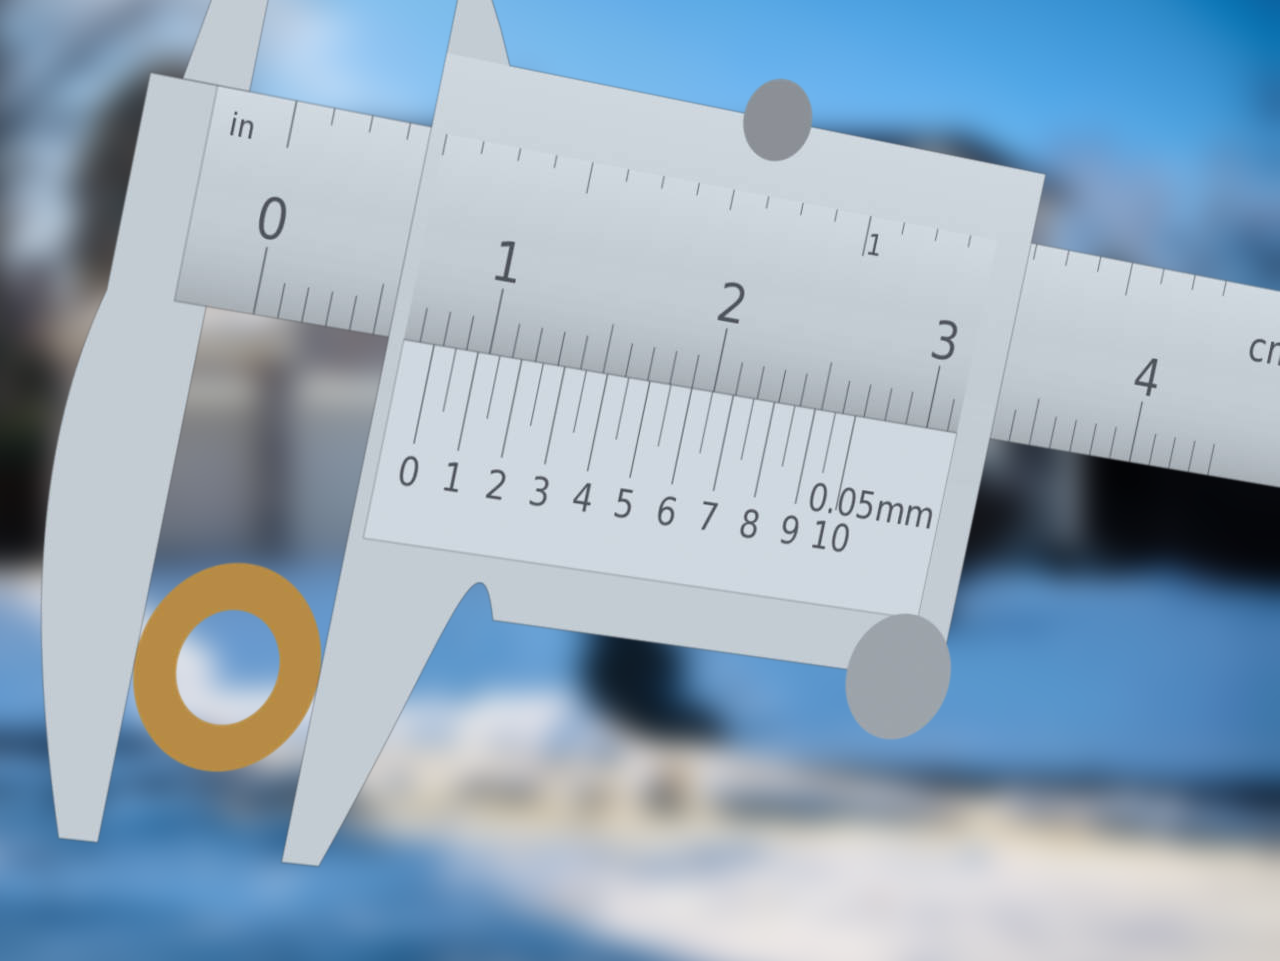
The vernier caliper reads 7.6 mm
